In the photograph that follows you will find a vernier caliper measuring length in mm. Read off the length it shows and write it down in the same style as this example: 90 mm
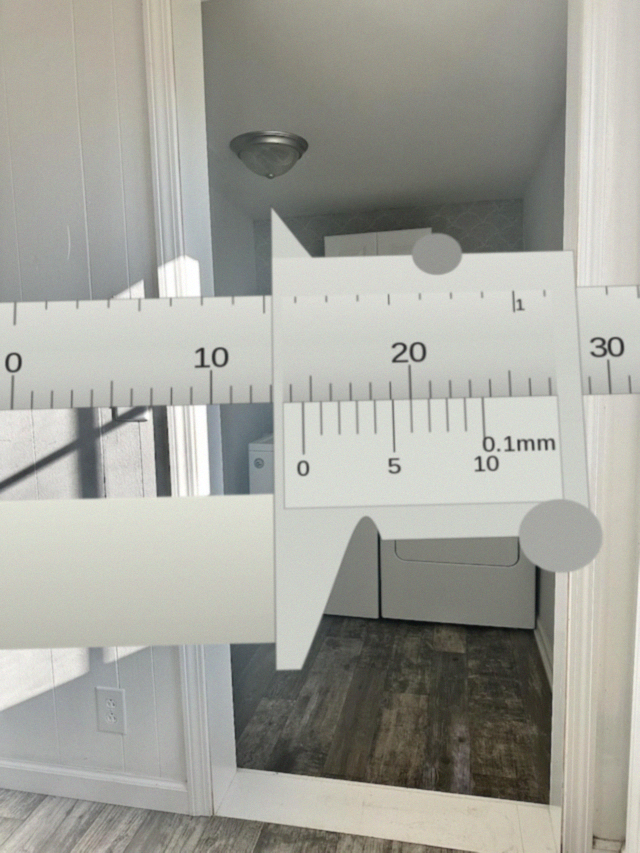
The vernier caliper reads 14.6 mm
